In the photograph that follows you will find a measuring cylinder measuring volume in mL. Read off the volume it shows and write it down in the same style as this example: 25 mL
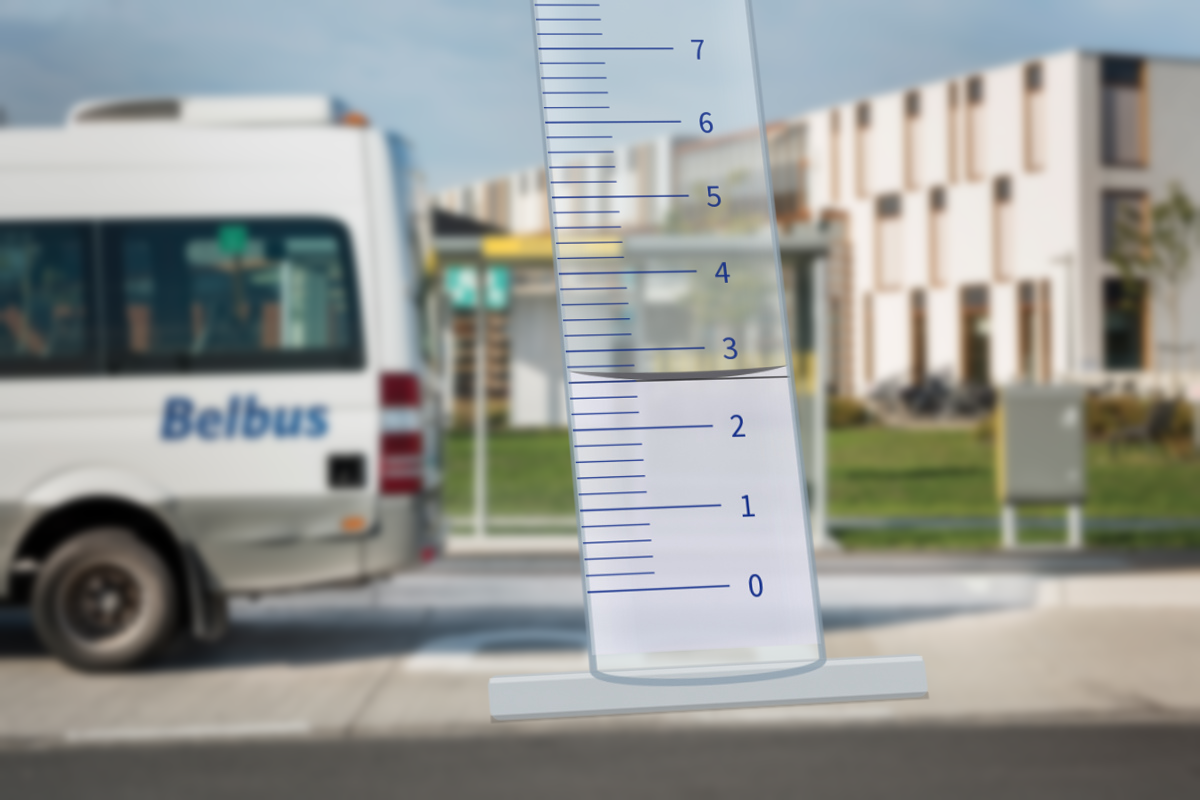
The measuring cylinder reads 2.6 mL
